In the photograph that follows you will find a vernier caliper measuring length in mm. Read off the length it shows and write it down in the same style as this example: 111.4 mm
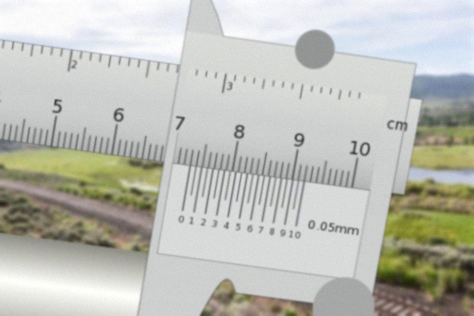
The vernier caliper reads 73.0 mm
